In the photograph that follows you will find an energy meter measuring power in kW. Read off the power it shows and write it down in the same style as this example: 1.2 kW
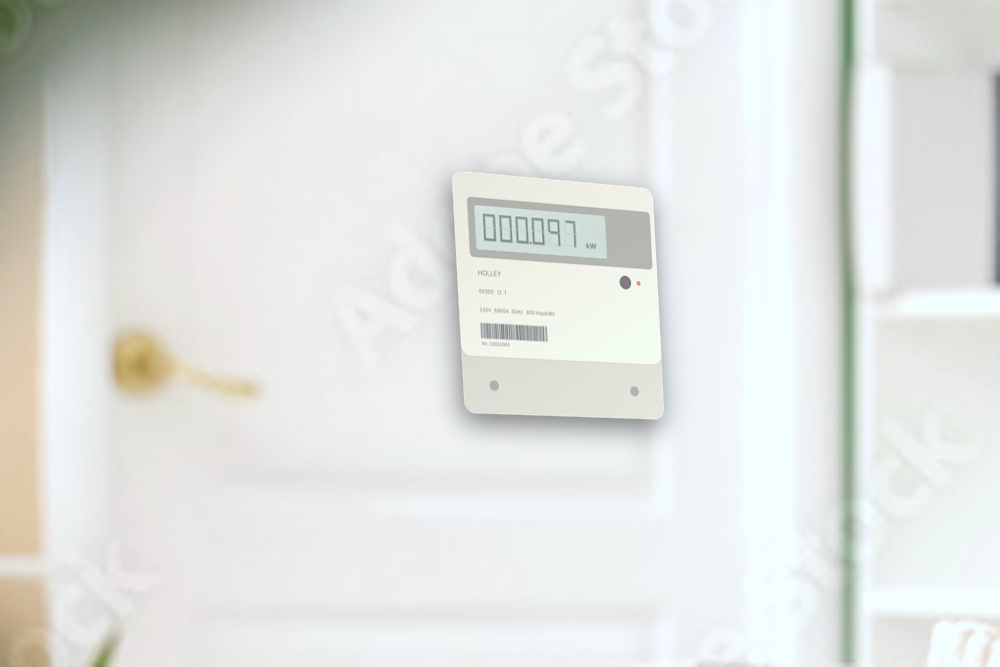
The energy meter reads 0.097 kW
